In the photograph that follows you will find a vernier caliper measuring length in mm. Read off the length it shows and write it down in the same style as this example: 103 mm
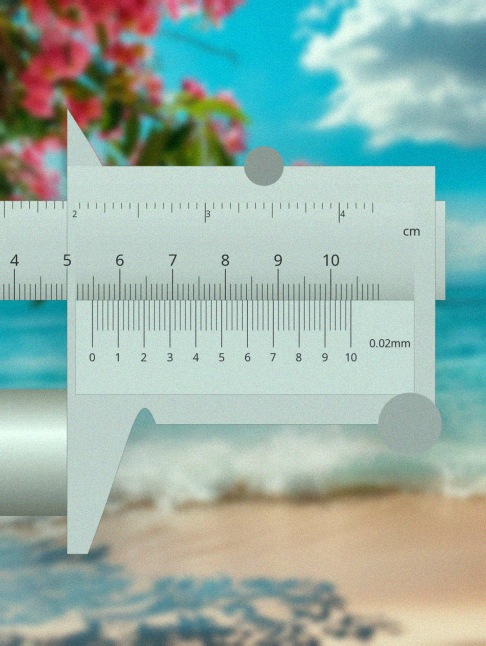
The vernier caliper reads 54.8 mm
